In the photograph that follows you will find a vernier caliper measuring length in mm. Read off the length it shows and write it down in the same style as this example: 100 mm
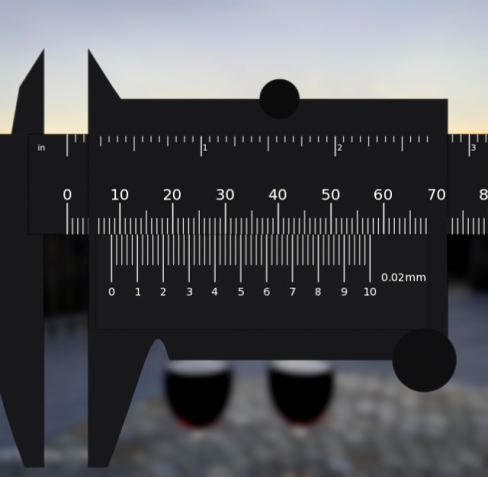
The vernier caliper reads 8.4 mm
